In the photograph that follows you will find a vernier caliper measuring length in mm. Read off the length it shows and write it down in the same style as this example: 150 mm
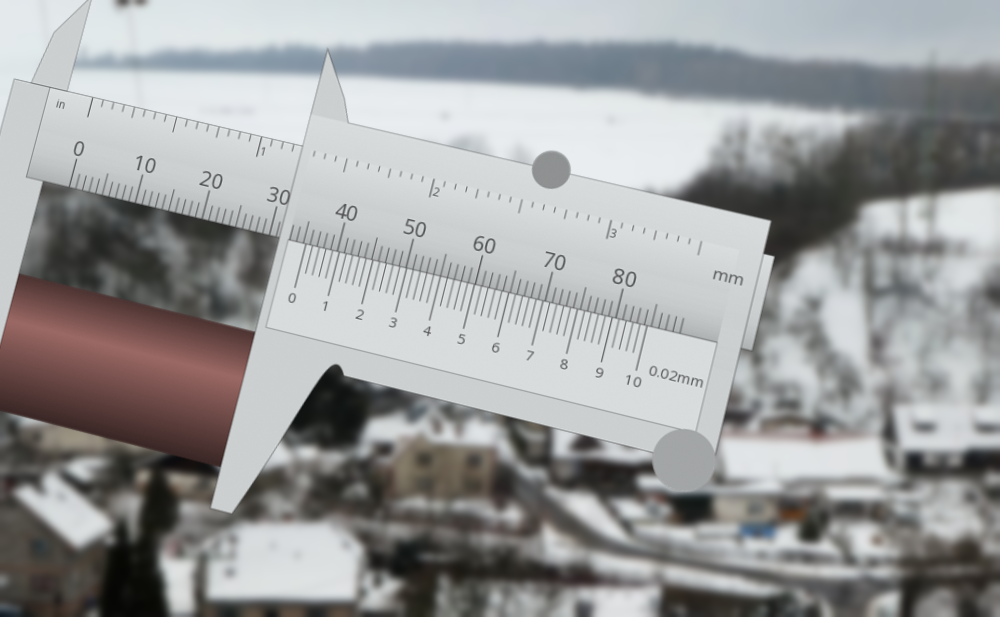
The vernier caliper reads 35.4 mm
